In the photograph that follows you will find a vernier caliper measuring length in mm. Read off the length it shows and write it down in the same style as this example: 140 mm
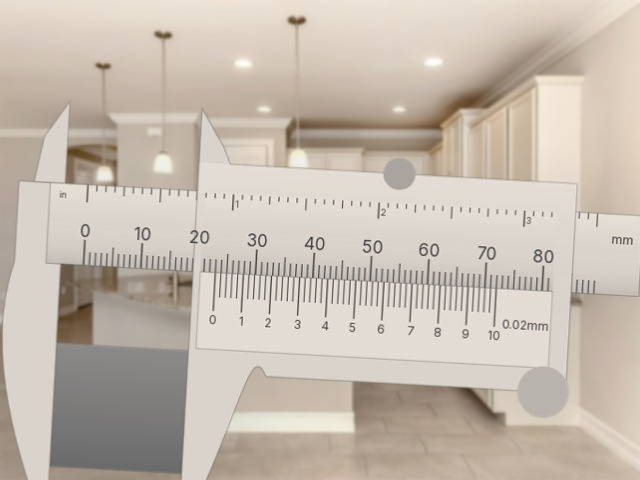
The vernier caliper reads 23.0 mm
